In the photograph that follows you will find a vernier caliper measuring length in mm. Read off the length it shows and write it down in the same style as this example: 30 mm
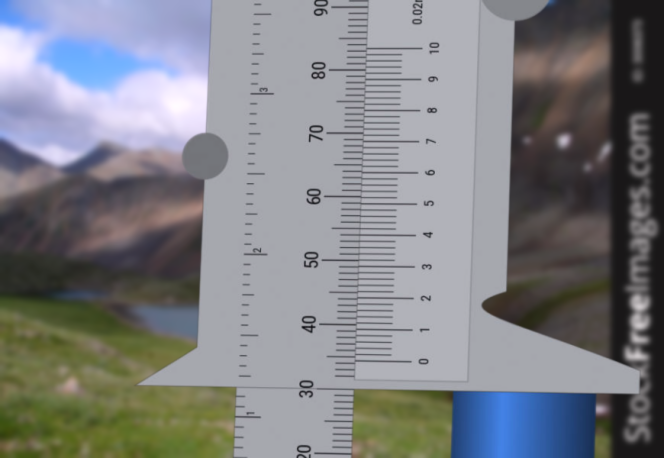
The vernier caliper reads 34.4 mm
